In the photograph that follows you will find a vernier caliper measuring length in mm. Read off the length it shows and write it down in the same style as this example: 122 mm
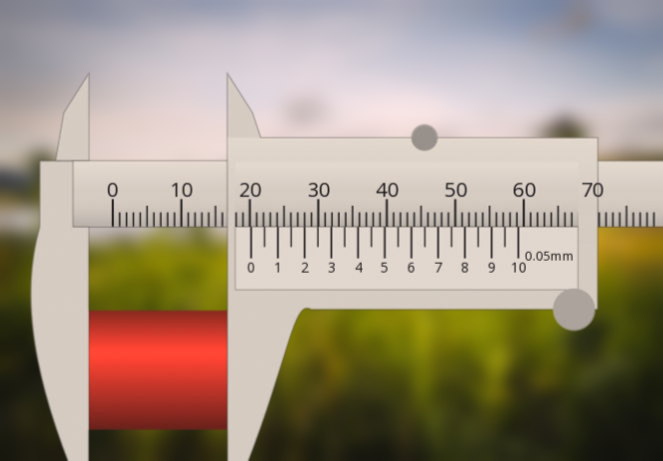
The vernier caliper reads 20.2 mm
